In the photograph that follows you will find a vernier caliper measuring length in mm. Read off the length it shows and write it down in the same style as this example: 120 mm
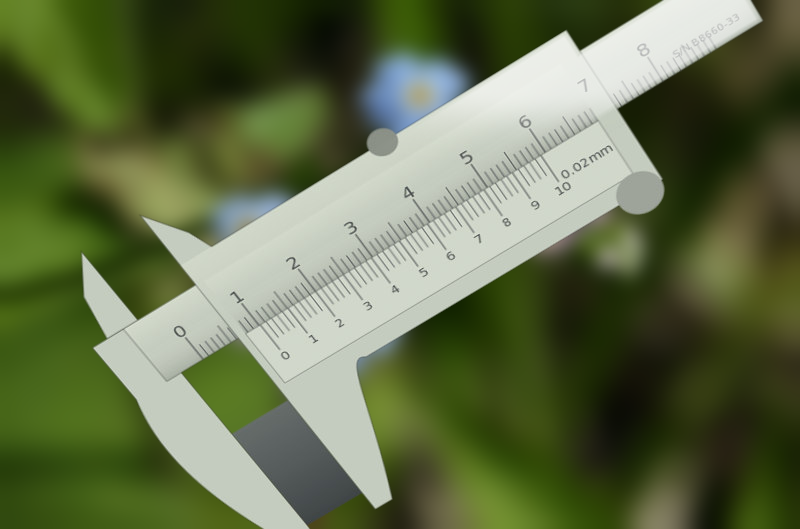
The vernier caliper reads 10.2 mm
